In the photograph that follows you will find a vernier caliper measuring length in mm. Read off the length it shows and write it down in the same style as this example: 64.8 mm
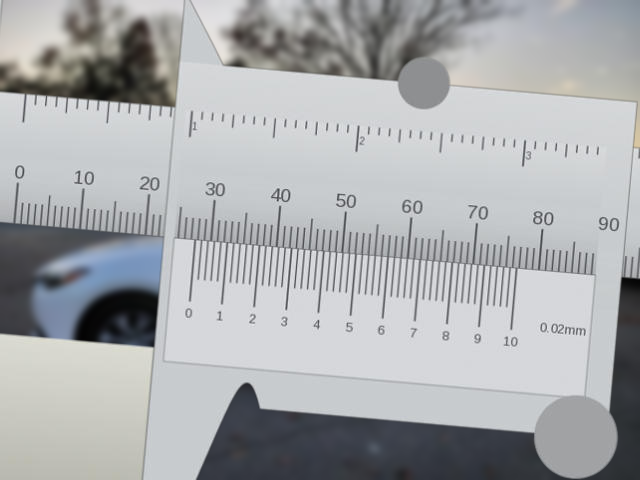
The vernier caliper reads 27.6 mm
